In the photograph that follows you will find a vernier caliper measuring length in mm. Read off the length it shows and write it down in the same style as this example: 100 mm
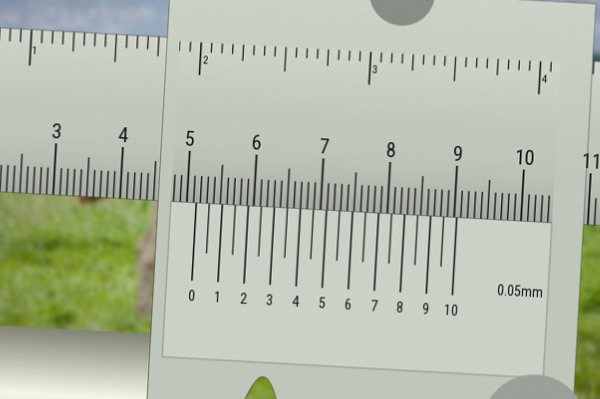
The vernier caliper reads 51.4 mm
